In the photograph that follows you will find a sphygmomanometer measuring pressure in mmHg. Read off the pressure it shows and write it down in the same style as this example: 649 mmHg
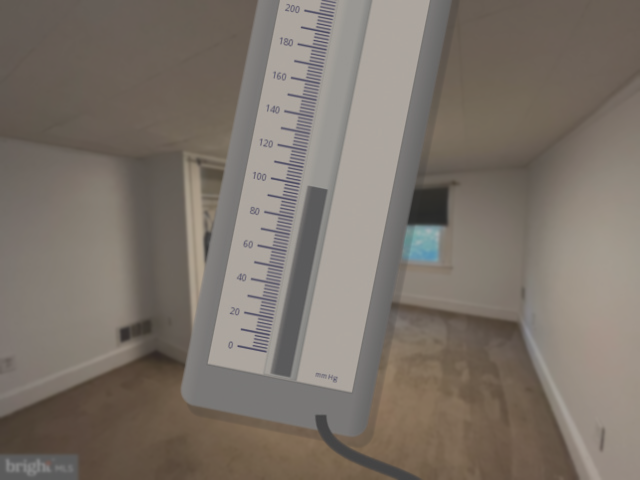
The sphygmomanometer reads 100 mmHg
